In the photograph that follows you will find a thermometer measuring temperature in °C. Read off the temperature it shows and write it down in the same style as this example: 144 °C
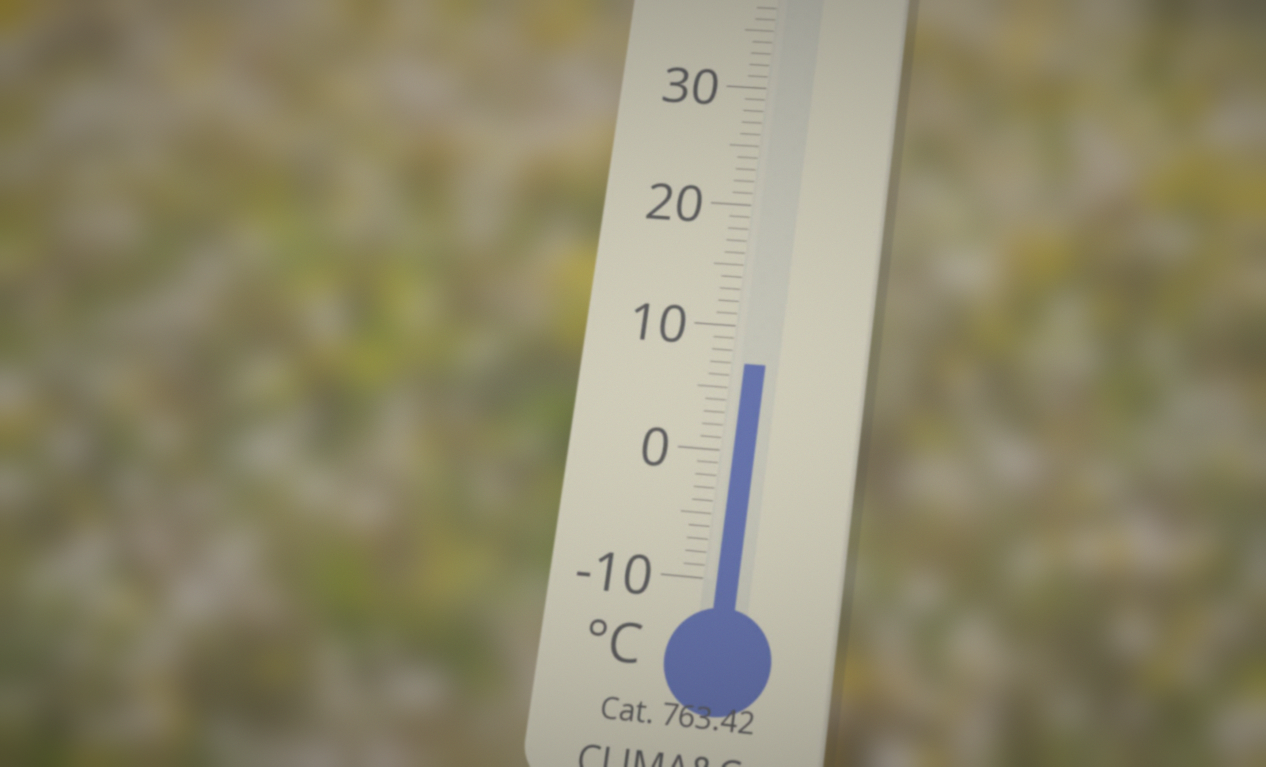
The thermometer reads 7 °C
